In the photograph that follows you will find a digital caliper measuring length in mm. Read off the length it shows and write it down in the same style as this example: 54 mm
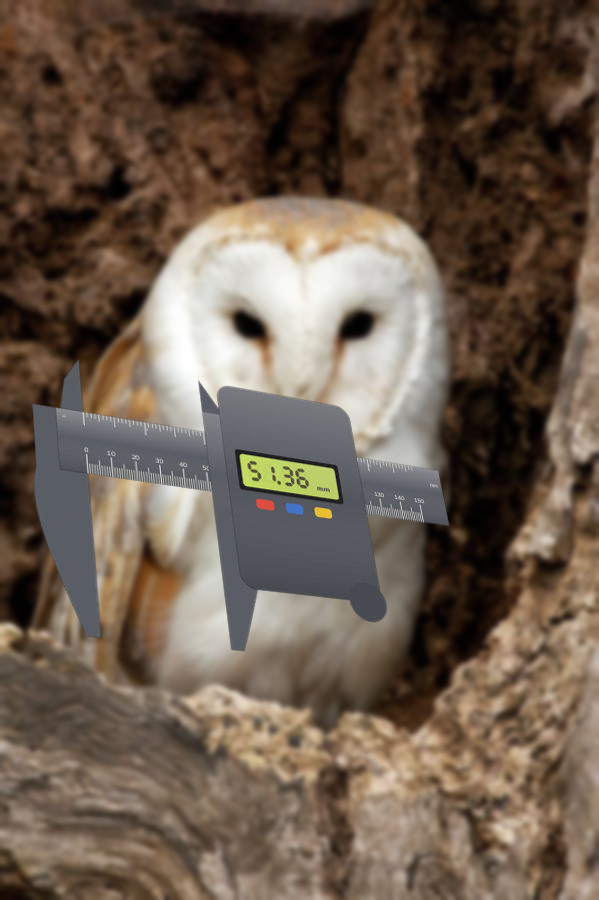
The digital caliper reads 51.36 mm
